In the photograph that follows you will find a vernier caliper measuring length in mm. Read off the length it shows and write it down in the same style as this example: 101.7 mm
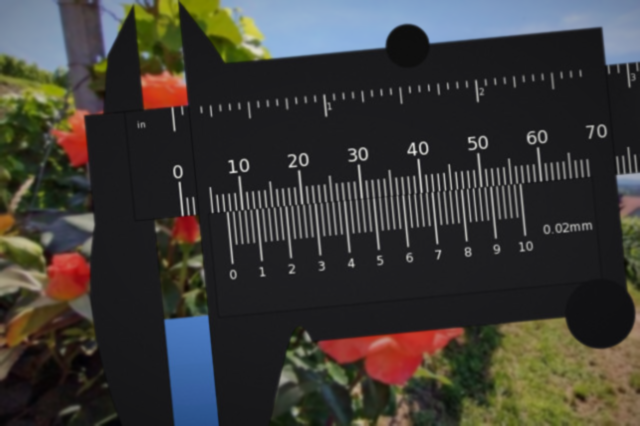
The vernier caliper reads 7.5 mm
